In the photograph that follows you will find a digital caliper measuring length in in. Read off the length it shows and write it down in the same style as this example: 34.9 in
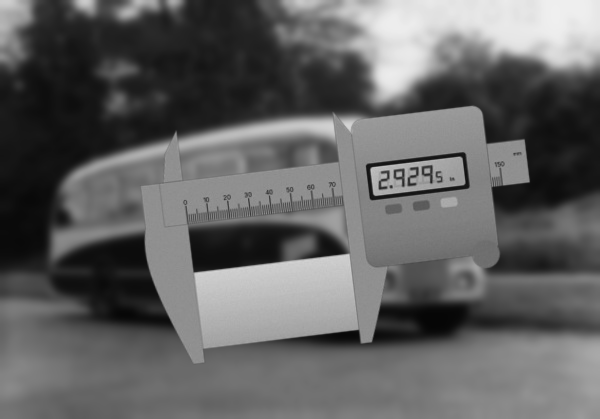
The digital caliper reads 2.9295 in
